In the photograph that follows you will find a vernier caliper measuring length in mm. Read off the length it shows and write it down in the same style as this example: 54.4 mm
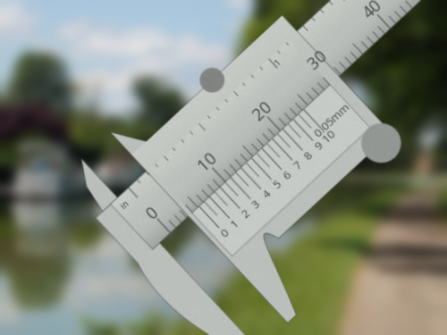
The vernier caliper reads 5.2 mm
